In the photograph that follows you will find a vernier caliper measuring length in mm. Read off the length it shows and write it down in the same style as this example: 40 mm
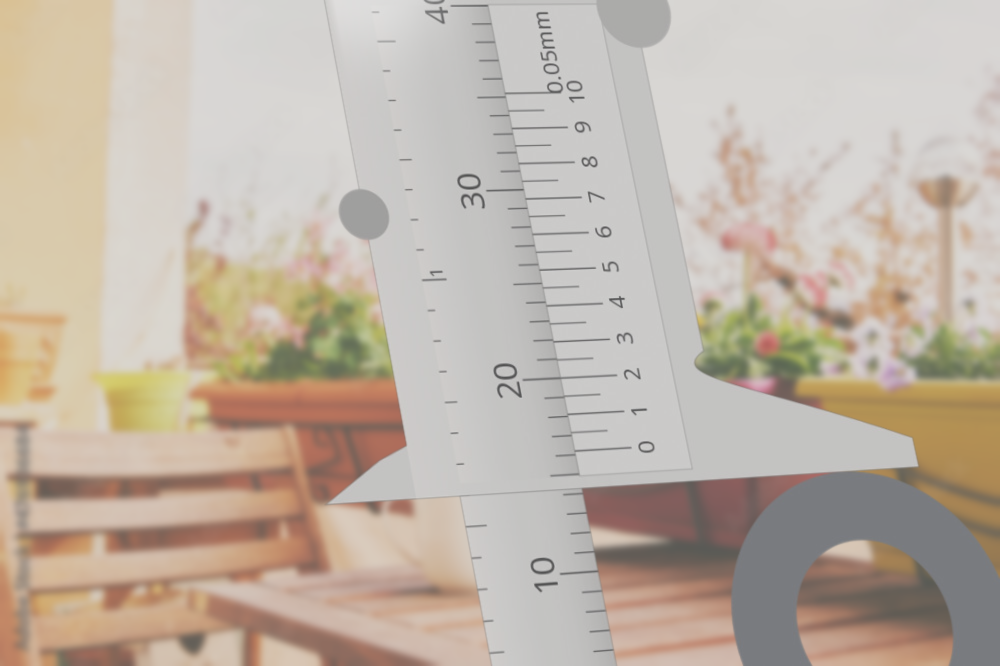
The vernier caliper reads 16.2 mm
